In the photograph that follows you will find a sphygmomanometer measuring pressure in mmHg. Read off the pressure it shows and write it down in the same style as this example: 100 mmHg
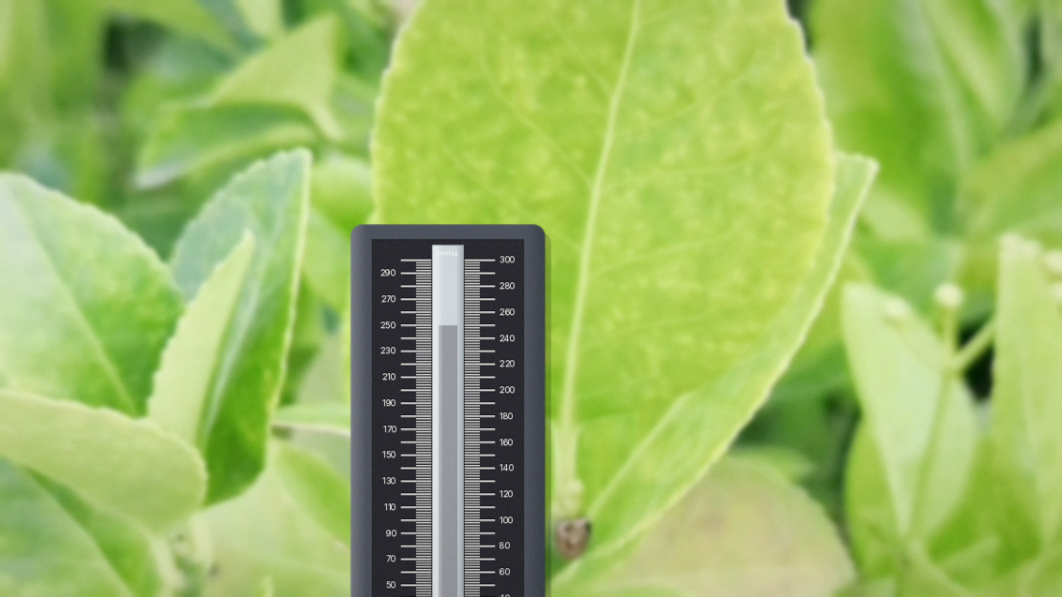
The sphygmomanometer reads 250 mmHg
